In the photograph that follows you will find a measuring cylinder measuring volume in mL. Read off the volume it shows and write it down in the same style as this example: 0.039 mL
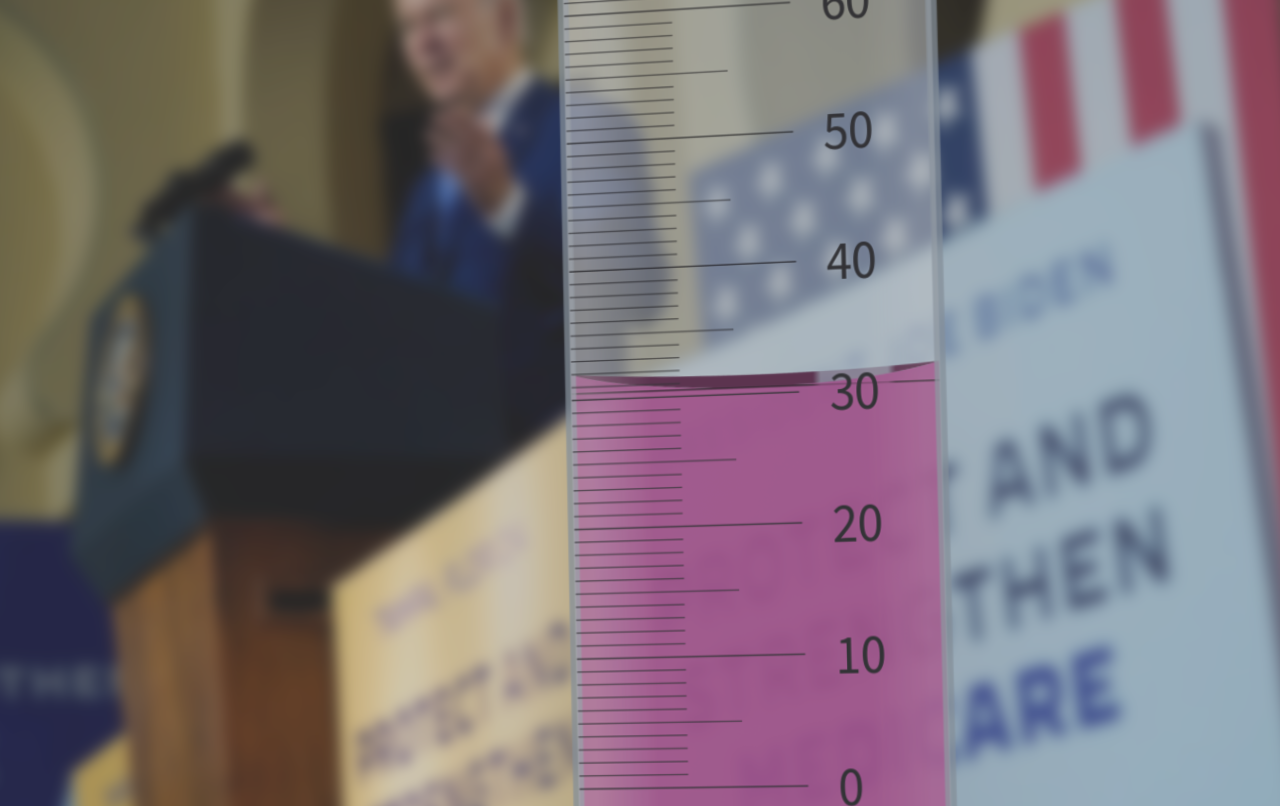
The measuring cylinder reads 30.5 mL
